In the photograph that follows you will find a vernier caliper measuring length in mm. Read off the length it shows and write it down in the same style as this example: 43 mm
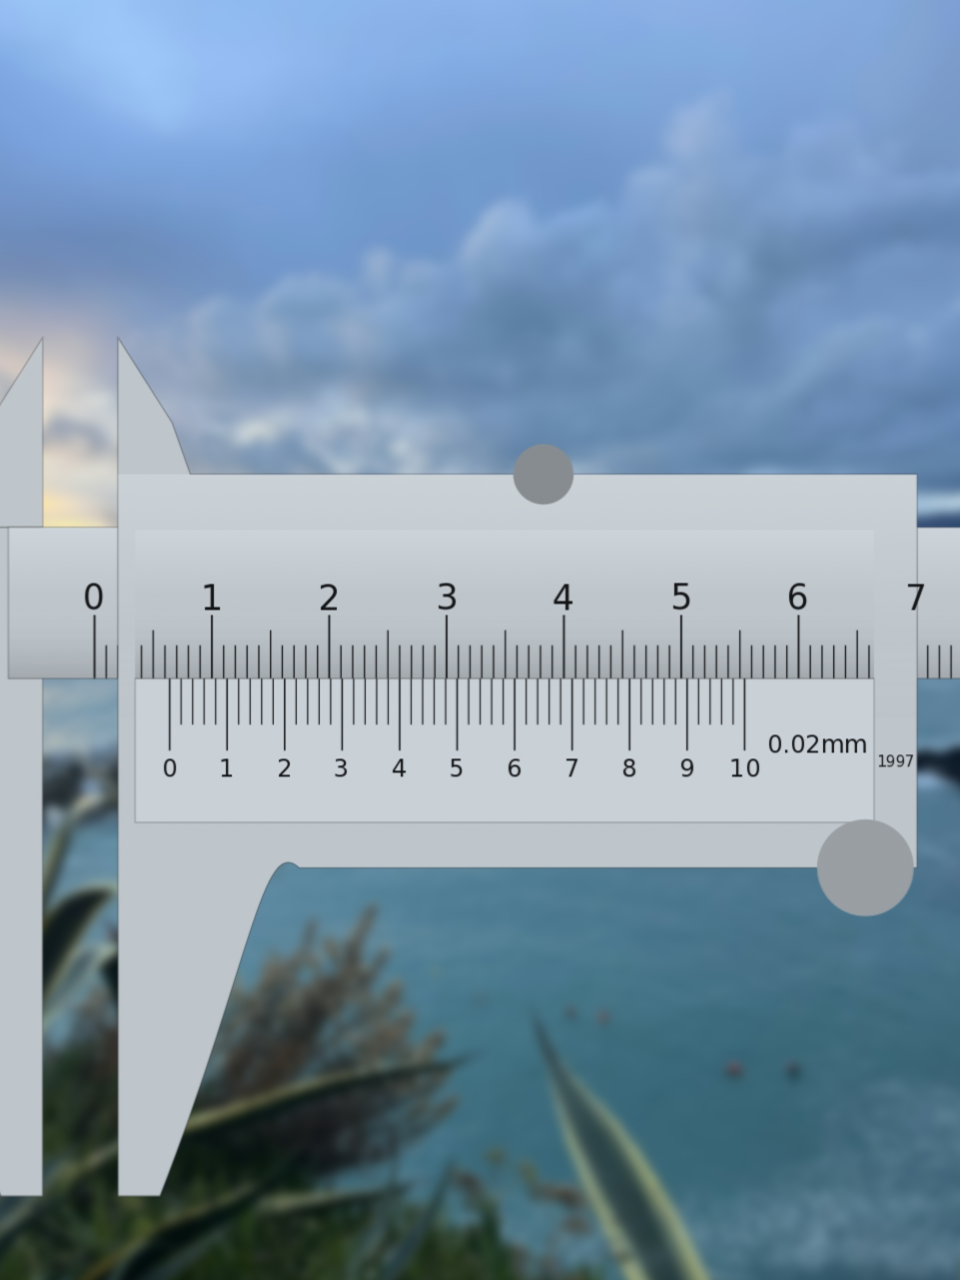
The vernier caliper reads 6.4 mm
